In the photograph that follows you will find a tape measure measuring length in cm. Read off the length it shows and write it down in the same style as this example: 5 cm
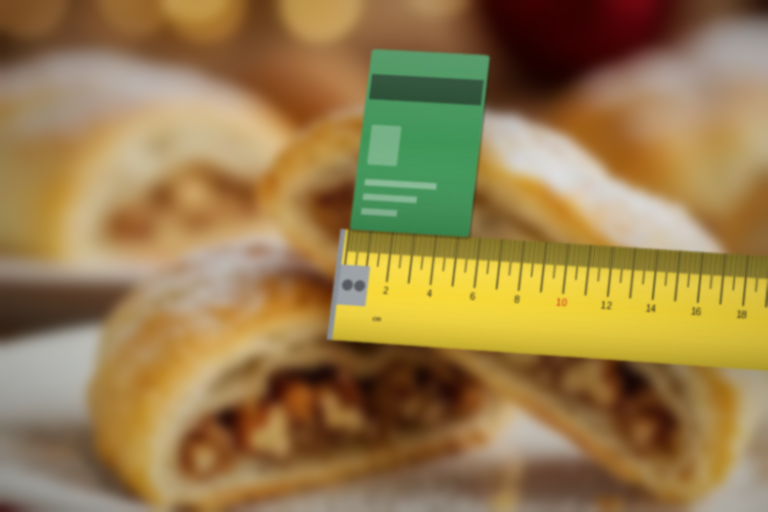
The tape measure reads 5.5 cm
